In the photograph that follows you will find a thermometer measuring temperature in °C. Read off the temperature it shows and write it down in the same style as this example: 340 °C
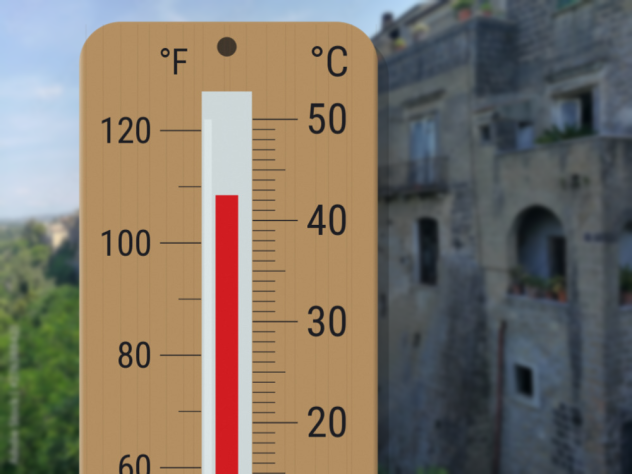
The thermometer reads 42.5 °C
